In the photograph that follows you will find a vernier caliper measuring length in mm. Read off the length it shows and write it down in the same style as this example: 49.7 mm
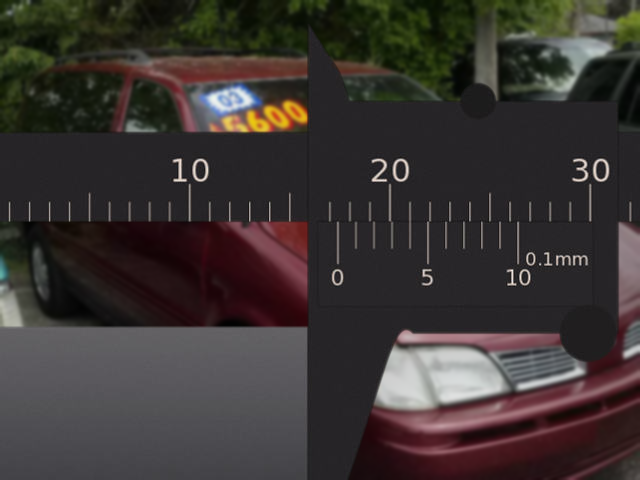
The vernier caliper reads 17.4 mm
